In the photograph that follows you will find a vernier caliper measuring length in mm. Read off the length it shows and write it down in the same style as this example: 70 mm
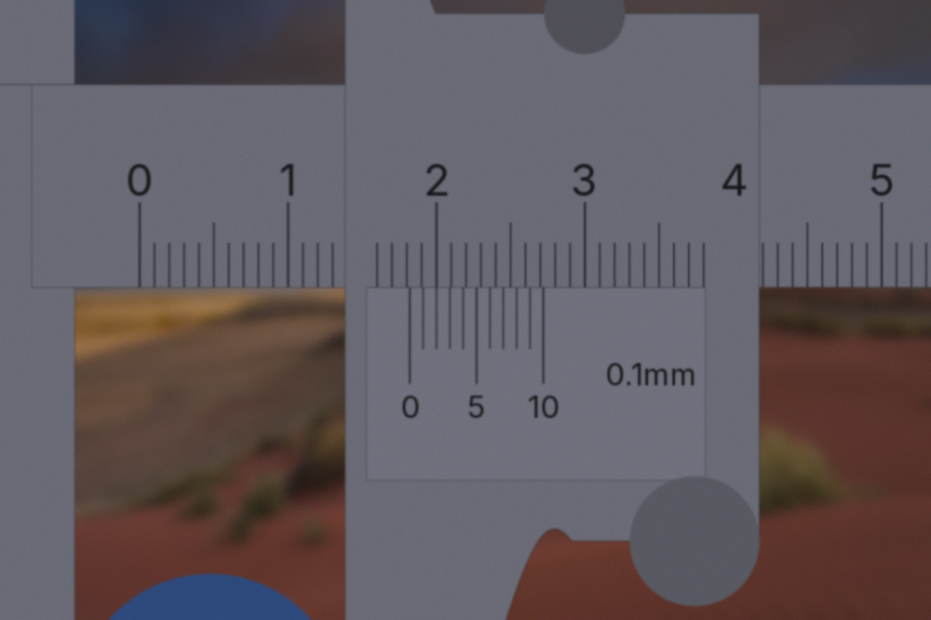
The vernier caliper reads 18.2 mm
